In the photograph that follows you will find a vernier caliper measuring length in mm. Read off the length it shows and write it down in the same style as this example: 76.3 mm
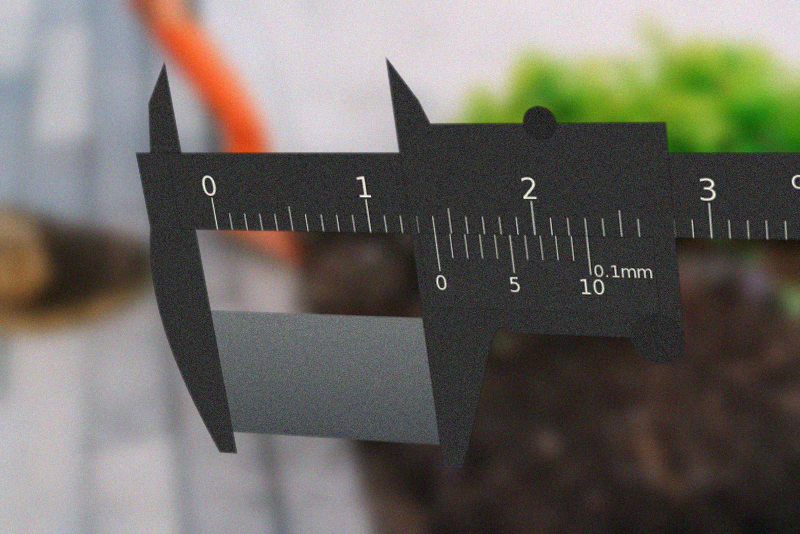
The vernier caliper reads 14.0 mm
